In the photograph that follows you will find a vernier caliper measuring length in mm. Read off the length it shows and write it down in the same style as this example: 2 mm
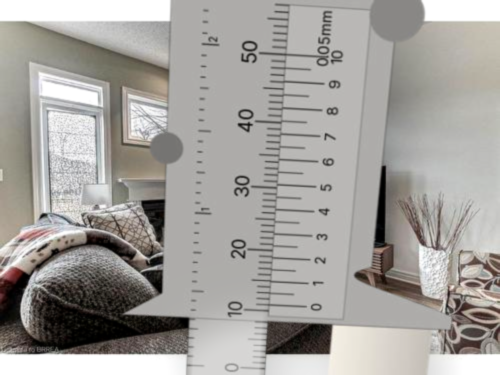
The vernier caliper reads 11.0 mm
